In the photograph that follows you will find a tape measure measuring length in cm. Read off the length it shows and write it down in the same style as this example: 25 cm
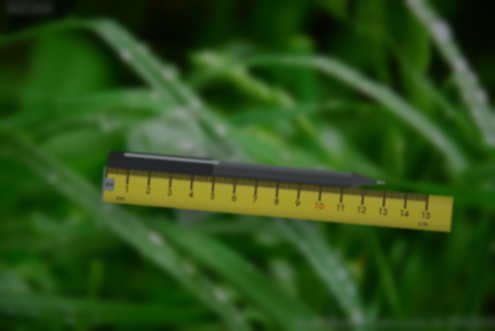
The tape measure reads 13 cm
